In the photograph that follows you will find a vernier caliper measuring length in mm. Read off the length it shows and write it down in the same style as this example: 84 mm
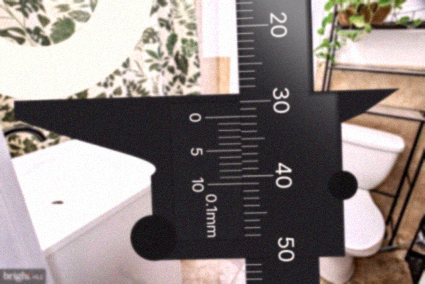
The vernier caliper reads 32.0 mm
